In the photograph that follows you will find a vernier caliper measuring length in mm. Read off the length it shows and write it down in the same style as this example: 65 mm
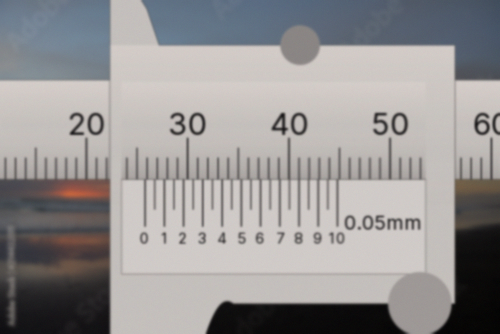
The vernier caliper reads 25.8 mm
